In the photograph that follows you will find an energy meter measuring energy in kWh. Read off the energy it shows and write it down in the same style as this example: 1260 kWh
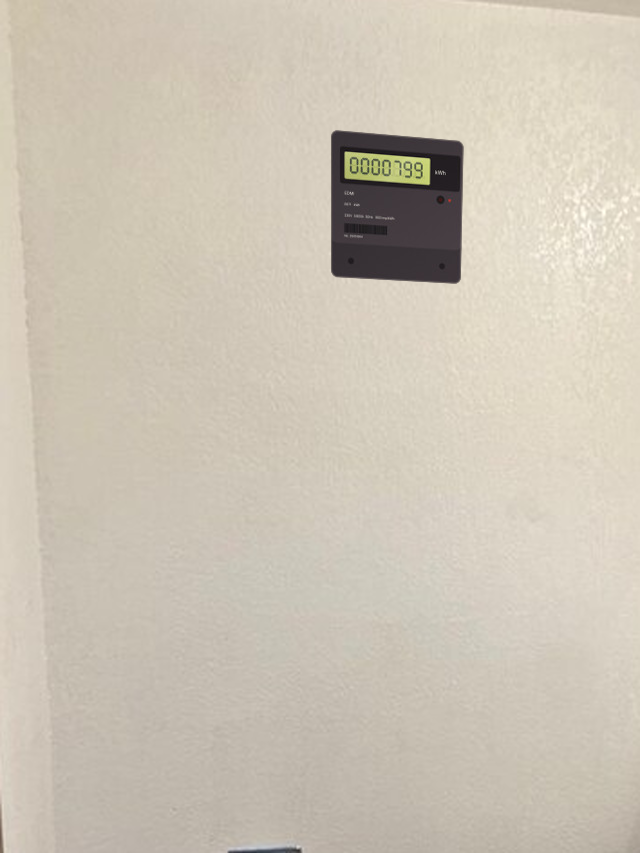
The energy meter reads 799 kWh
